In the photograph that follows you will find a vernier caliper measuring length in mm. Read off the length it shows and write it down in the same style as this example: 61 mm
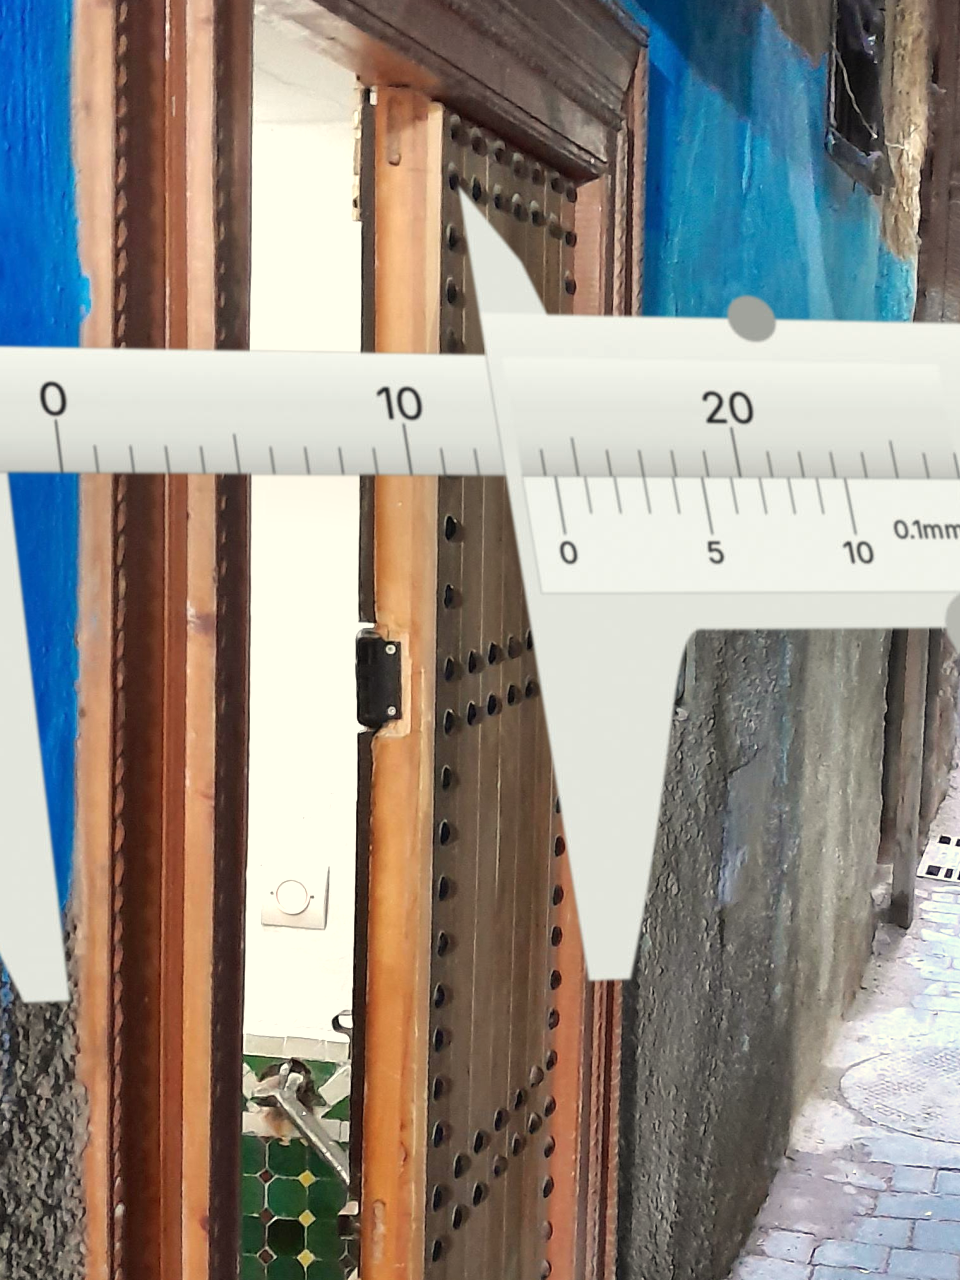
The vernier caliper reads 14.3 mm
